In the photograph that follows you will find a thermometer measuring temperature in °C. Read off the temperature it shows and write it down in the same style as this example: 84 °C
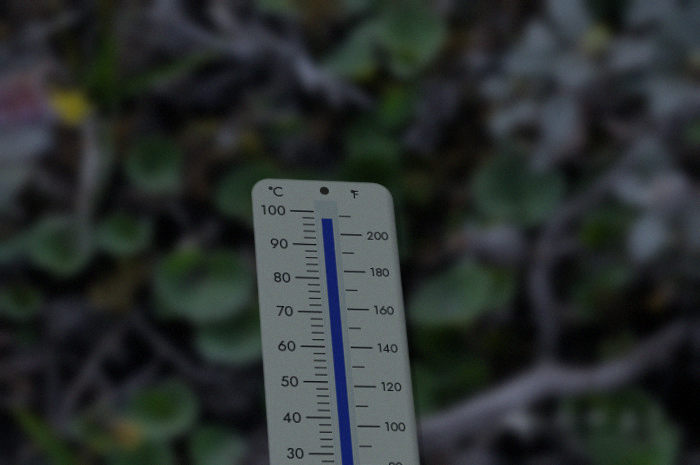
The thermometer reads 98 °C
